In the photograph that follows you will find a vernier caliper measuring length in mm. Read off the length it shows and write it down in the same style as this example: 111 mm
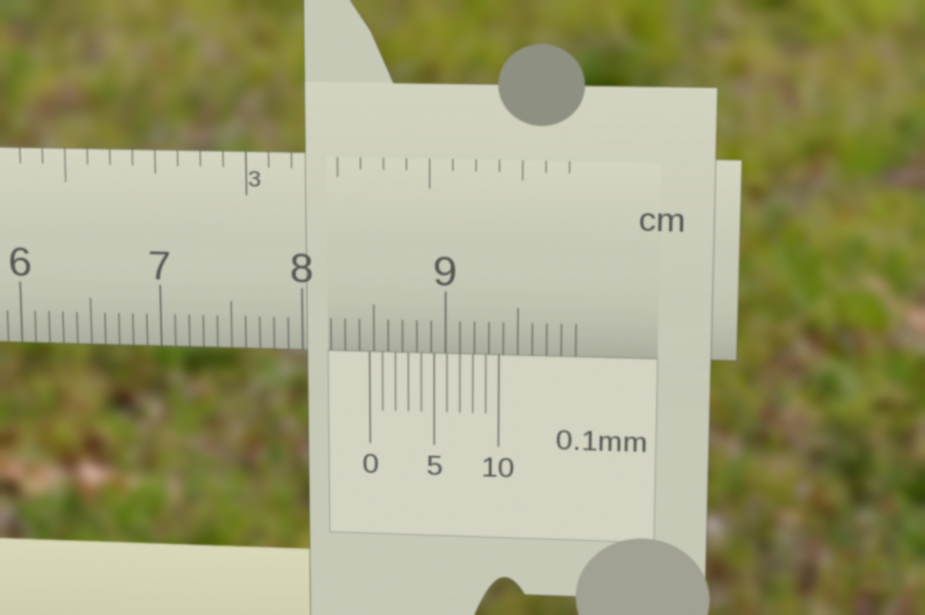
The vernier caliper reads 84.7 mm
